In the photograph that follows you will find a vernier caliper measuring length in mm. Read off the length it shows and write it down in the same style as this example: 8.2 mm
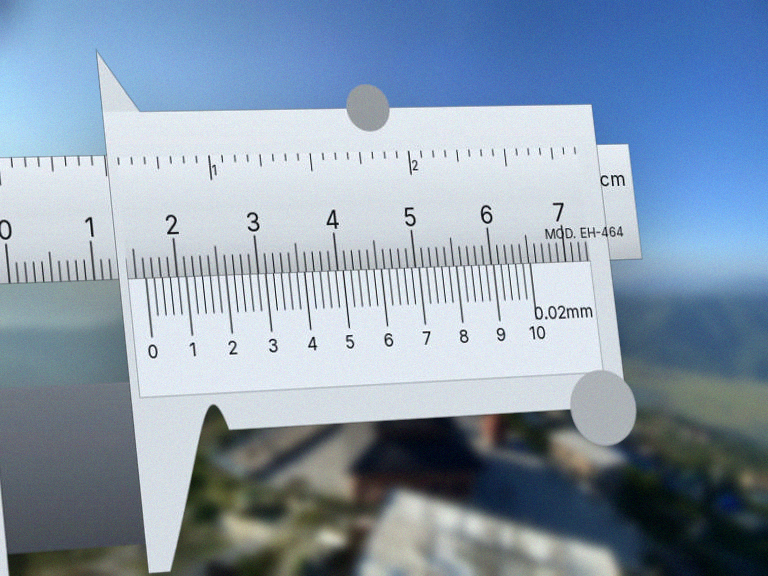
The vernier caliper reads 16.2 mm
